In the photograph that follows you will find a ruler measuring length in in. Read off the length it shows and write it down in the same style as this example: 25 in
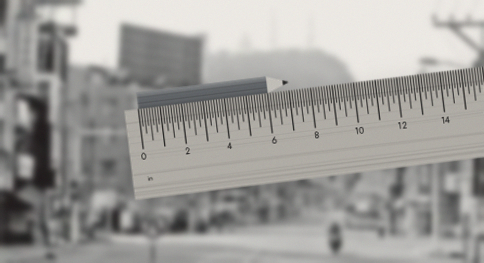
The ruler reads 7 in
